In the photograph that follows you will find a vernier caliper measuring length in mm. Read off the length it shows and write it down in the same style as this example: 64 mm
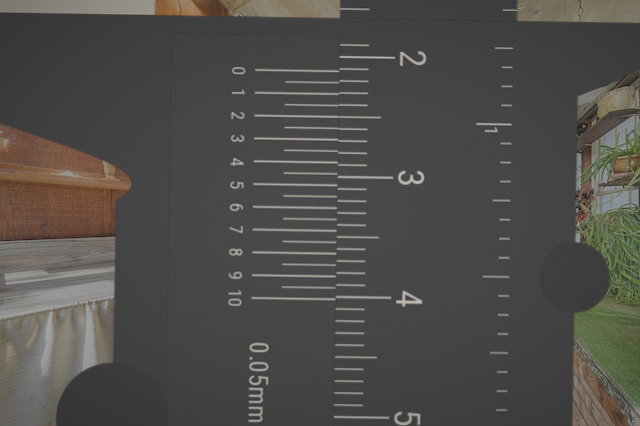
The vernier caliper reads 21.2 mm
